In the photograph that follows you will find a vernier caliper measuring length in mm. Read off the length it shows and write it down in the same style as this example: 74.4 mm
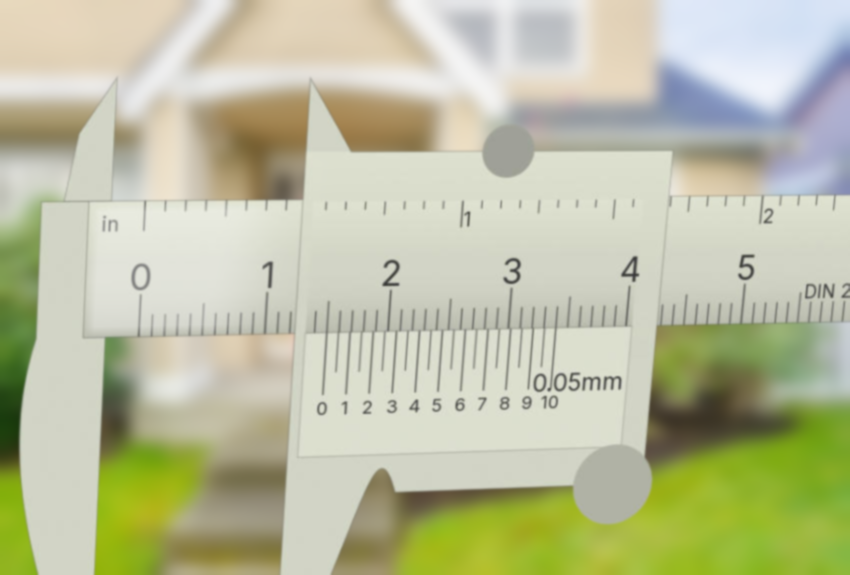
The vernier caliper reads 15.0 mm
